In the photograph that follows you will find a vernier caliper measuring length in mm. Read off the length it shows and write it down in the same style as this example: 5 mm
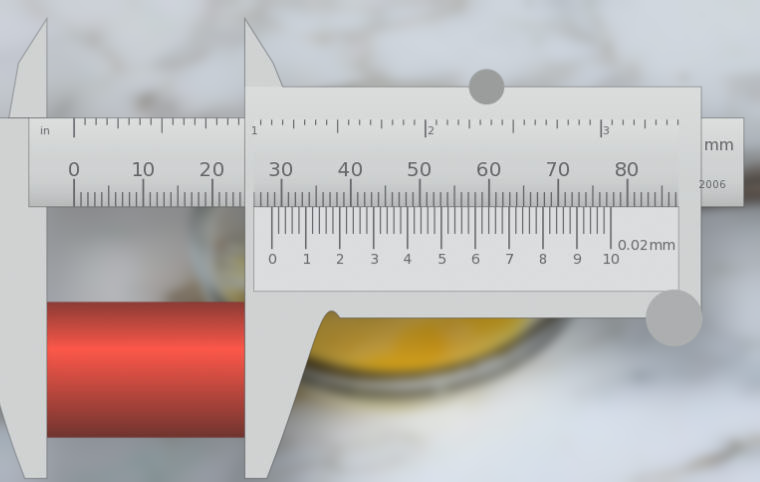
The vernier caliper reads 28.6 mm
